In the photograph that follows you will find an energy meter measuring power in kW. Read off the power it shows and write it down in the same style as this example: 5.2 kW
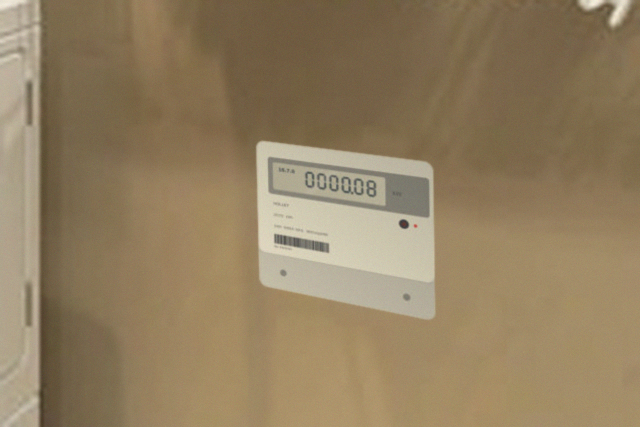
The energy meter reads 0.08 kW
